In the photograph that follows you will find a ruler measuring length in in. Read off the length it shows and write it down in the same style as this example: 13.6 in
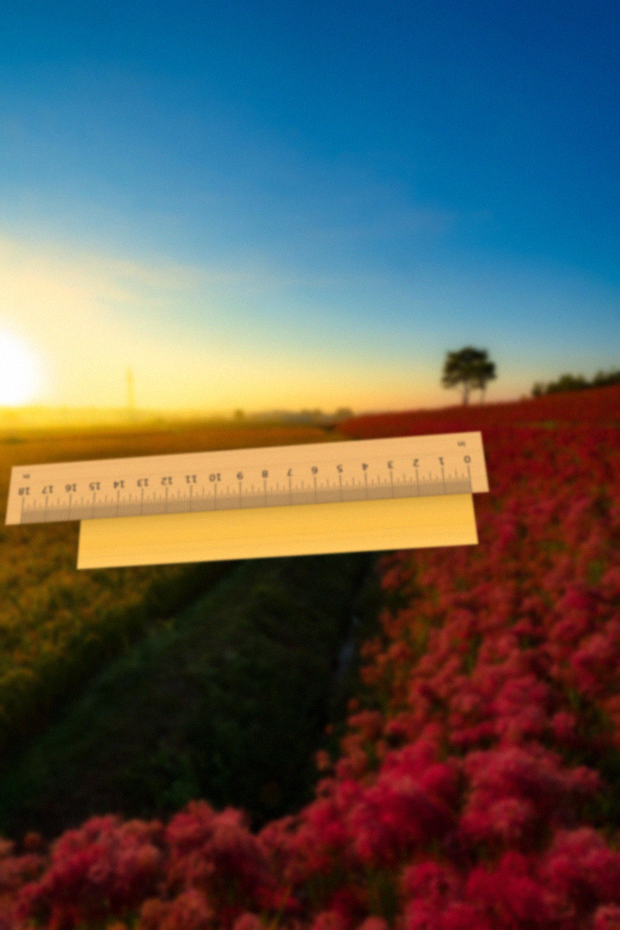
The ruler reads 15.5 in
